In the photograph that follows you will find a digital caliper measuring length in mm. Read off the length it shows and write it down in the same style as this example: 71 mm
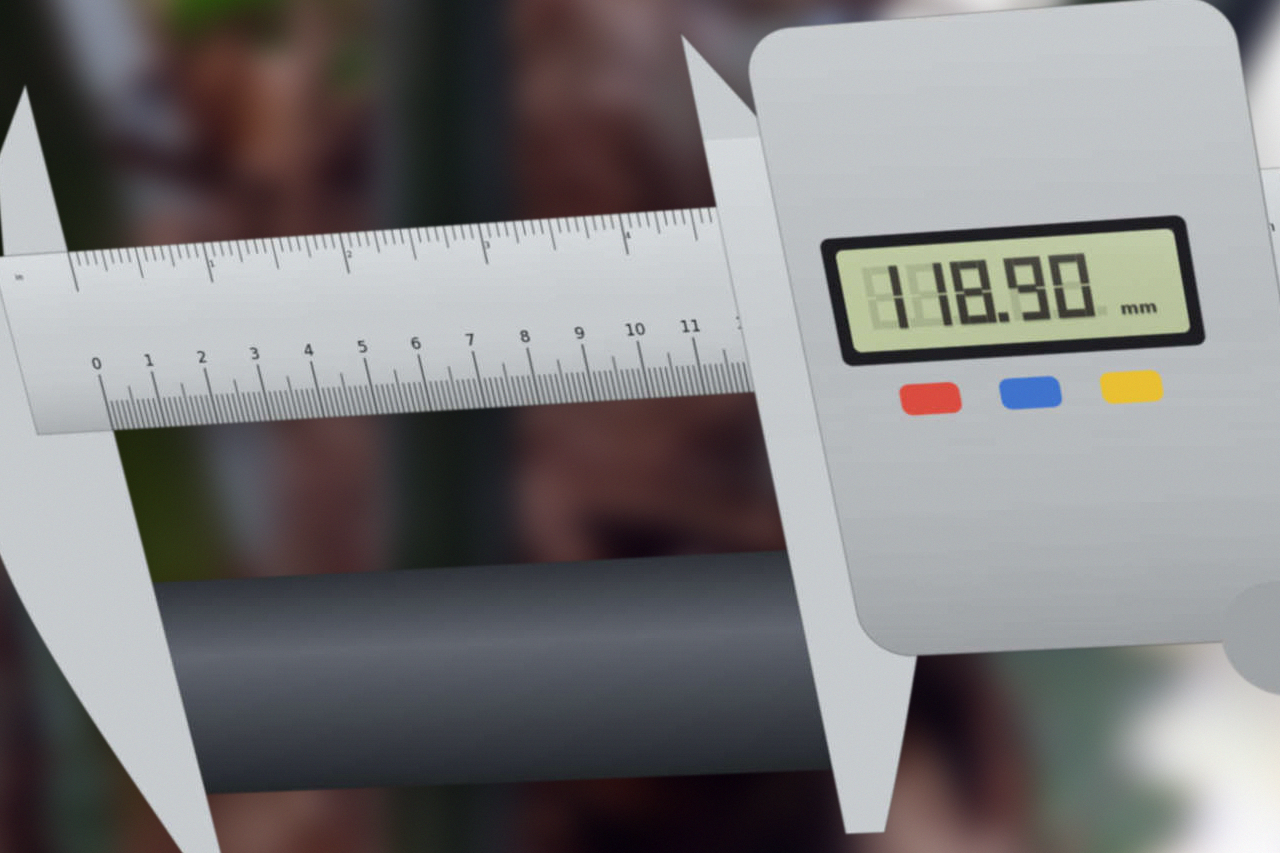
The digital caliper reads 118.90 mm
